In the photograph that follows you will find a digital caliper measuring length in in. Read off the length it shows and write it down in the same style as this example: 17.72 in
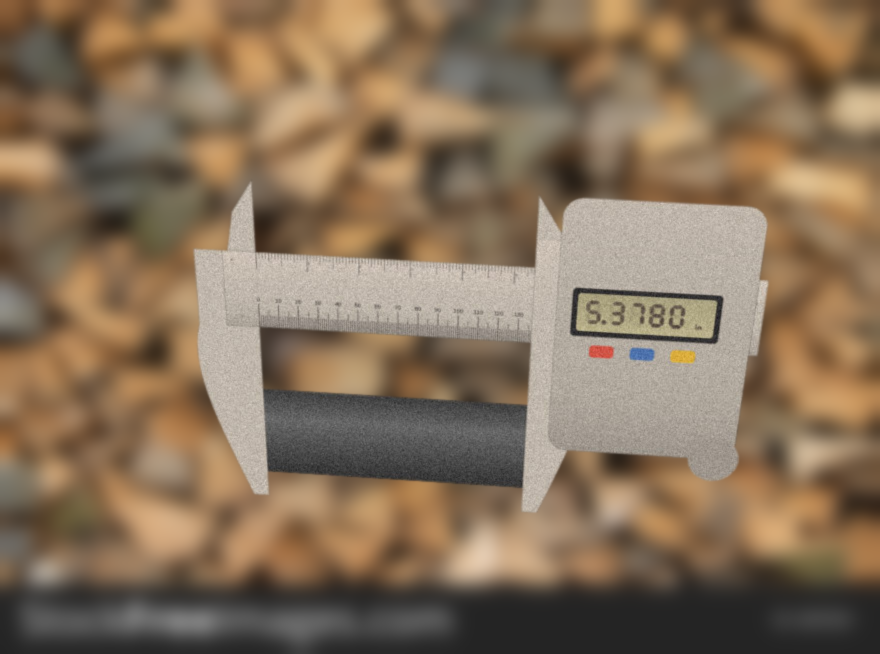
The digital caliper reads 5.3780 in
